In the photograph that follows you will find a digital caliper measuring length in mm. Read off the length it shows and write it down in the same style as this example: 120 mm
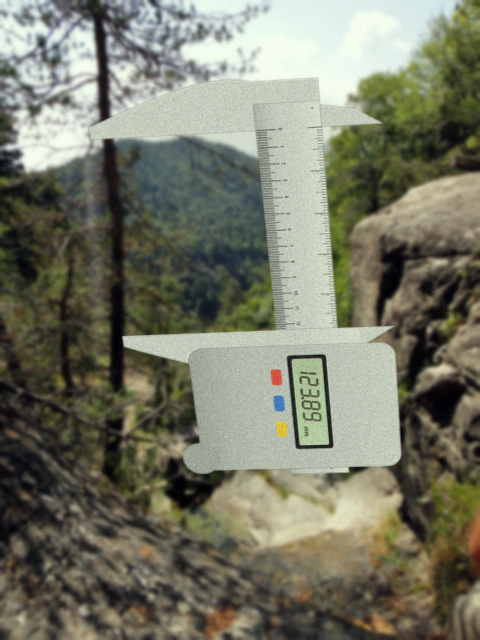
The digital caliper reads 123.89 mm
